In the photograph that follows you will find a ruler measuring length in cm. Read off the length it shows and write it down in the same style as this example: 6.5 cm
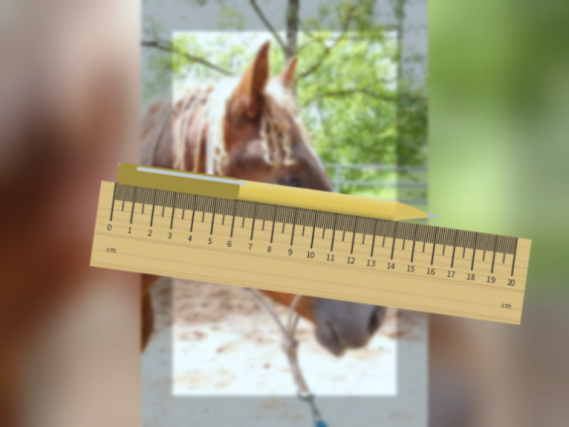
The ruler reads 16 cm
